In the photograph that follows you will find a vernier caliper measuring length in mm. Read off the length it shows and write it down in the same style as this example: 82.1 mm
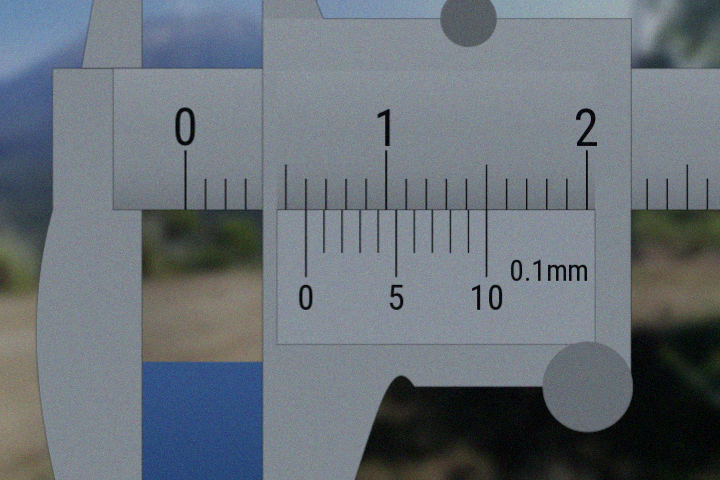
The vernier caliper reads 6.0 mm
